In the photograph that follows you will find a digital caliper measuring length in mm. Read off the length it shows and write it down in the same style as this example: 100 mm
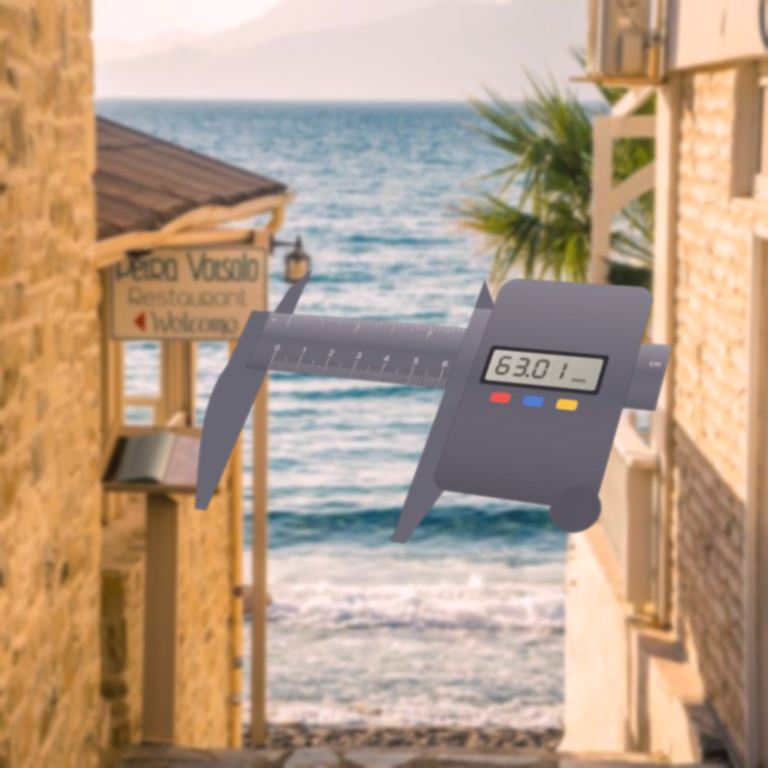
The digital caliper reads 63.01 mm
